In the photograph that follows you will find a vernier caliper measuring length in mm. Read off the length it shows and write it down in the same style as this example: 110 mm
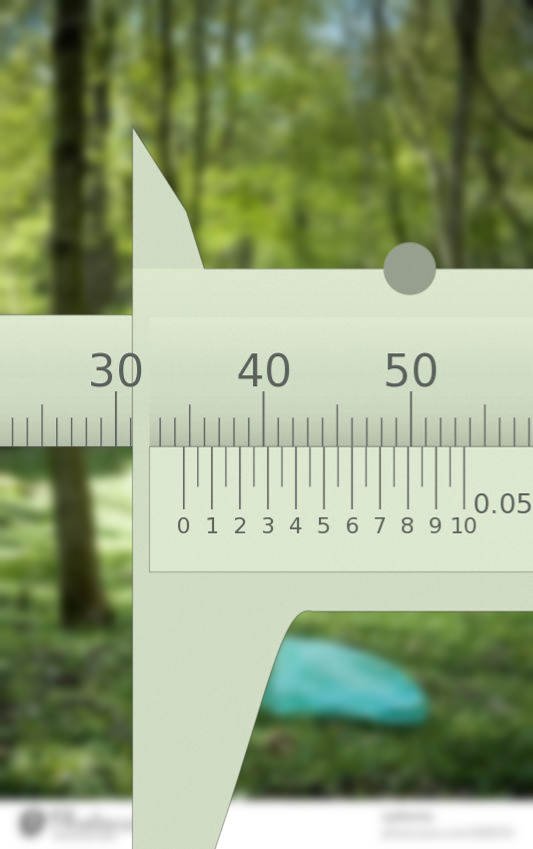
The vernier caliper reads 34.6 mm
